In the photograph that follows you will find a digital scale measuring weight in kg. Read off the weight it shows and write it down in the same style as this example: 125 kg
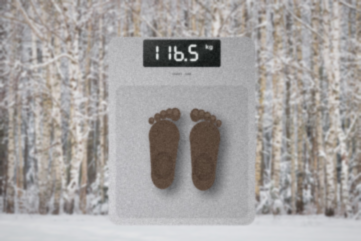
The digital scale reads 116.5 kg
